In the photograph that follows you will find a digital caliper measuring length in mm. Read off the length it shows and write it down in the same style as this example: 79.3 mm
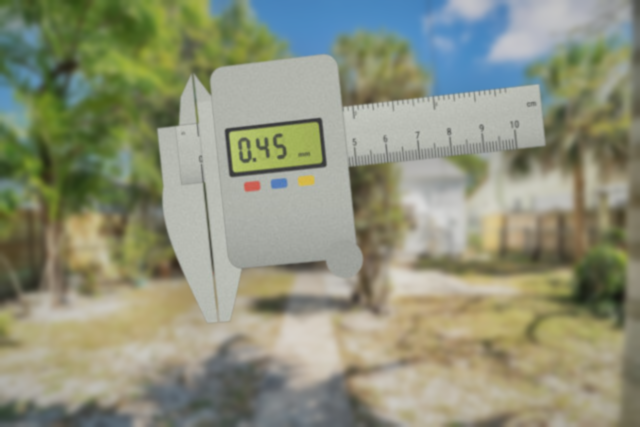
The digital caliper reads 0.45 mm
